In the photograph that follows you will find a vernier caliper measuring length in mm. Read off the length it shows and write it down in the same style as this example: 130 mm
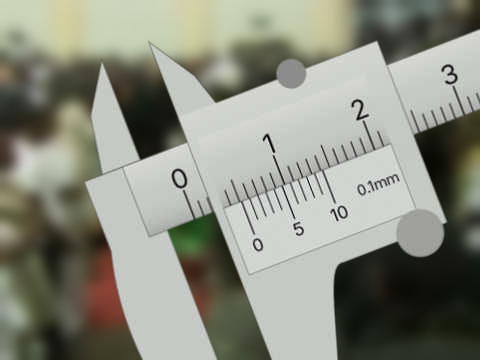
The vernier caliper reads 5.2 mm
